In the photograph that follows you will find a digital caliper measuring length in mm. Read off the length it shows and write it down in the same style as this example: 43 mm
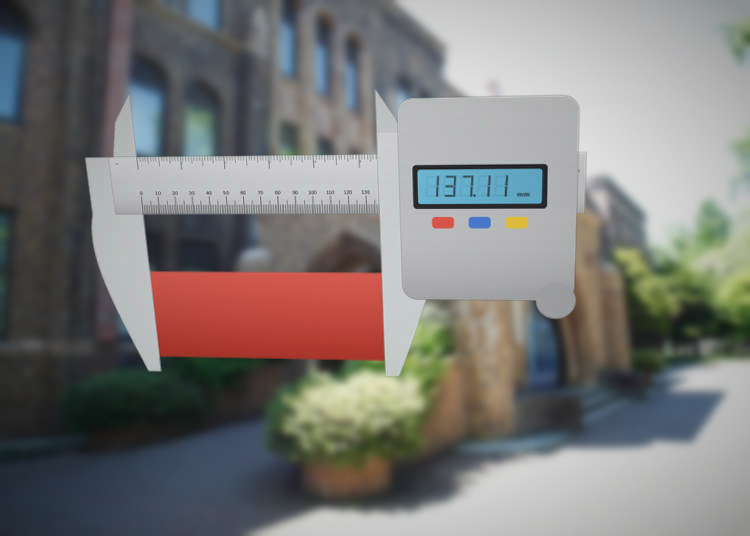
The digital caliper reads 137.11 mm
